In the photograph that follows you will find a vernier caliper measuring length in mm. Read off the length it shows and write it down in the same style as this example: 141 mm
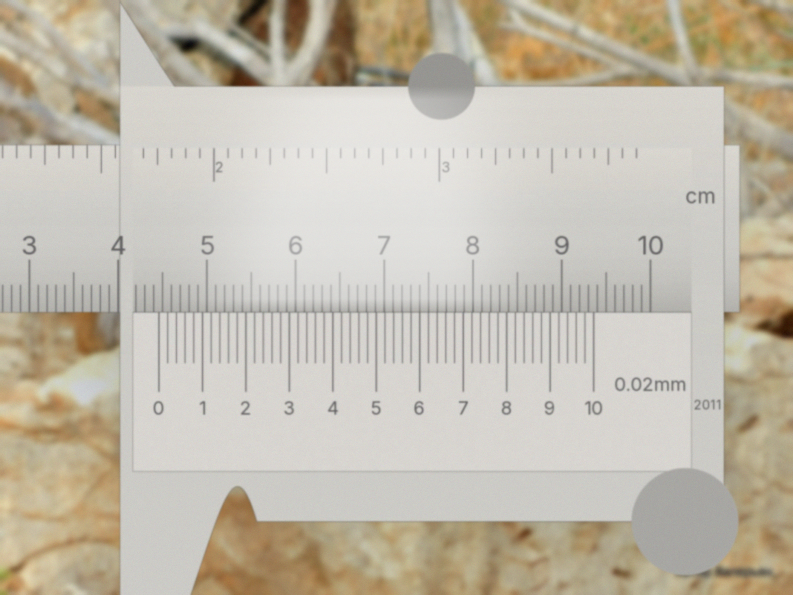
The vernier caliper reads 44.6 mm
